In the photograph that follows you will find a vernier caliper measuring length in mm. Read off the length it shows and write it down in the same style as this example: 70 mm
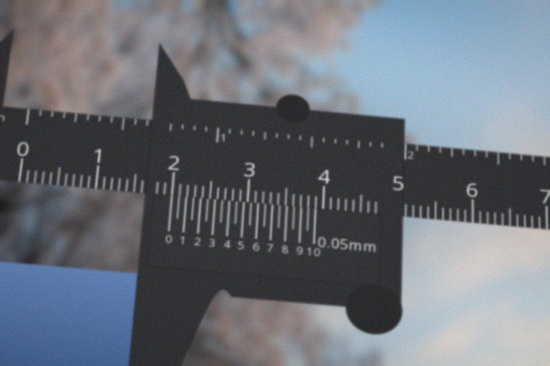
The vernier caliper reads 20.0 mm
